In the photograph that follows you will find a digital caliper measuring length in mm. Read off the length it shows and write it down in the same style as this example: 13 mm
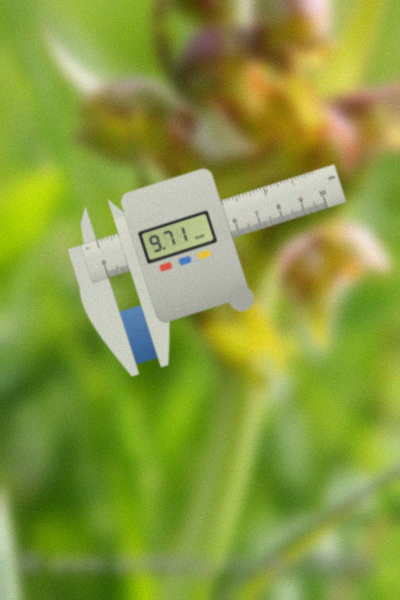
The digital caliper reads 9.71 mm
